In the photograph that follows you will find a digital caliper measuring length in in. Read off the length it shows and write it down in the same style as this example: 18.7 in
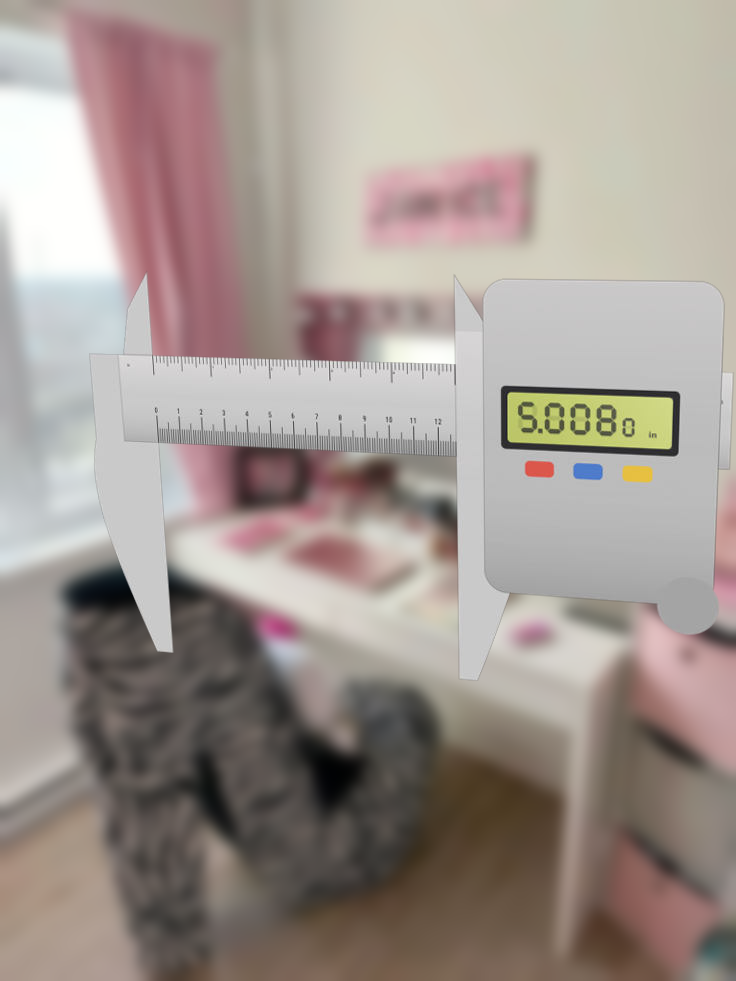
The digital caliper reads 5.0080 in
